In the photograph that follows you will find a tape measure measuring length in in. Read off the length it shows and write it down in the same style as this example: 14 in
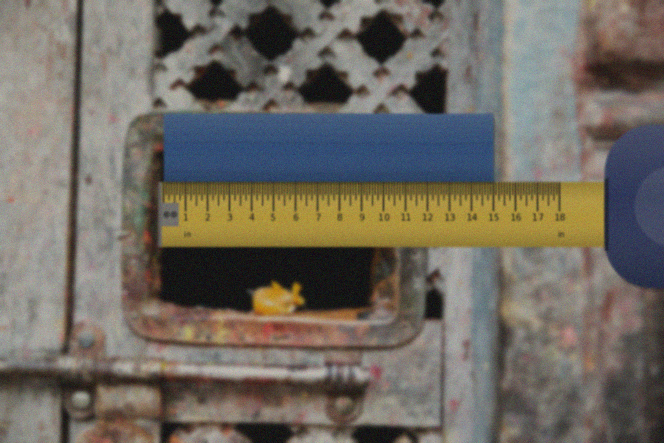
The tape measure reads 15 in
